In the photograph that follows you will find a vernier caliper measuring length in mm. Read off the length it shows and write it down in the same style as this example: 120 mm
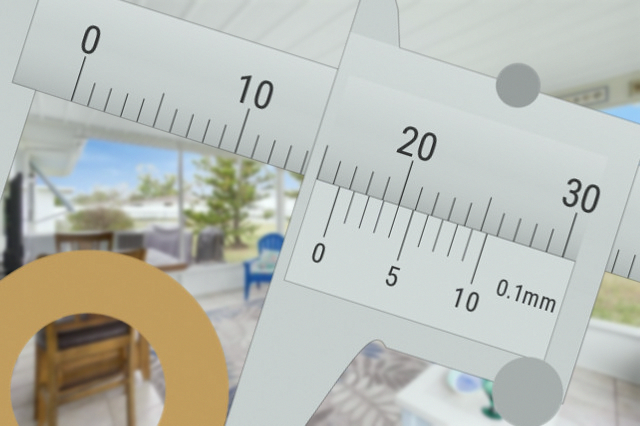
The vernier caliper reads 16.4 mm
